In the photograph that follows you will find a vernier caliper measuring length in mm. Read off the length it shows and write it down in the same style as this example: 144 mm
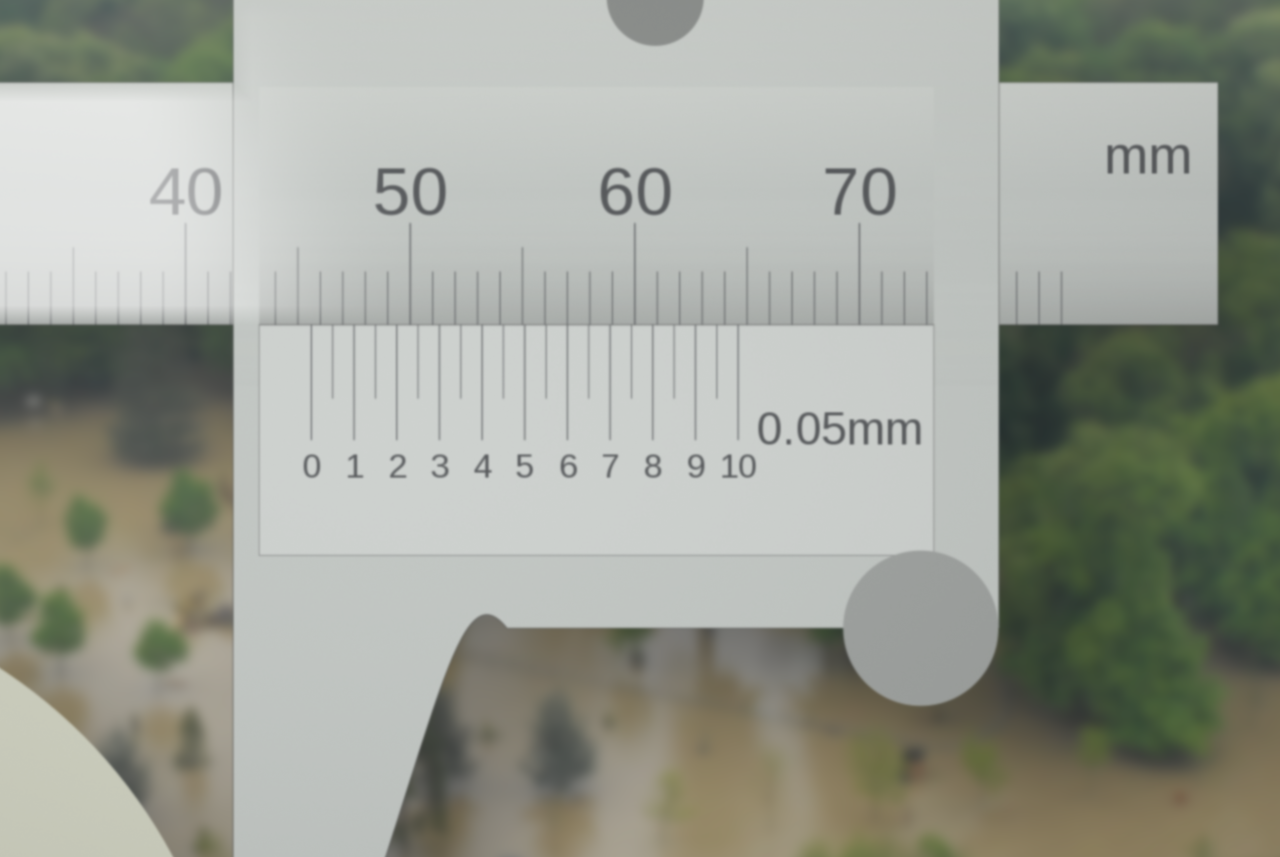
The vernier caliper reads 45.6 mm
